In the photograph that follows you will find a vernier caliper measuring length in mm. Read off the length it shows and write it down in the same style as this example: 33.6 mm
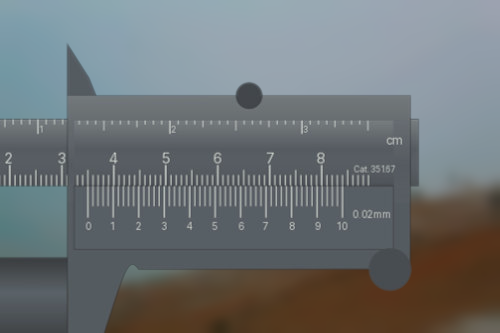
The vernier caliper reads 35.0 mm
